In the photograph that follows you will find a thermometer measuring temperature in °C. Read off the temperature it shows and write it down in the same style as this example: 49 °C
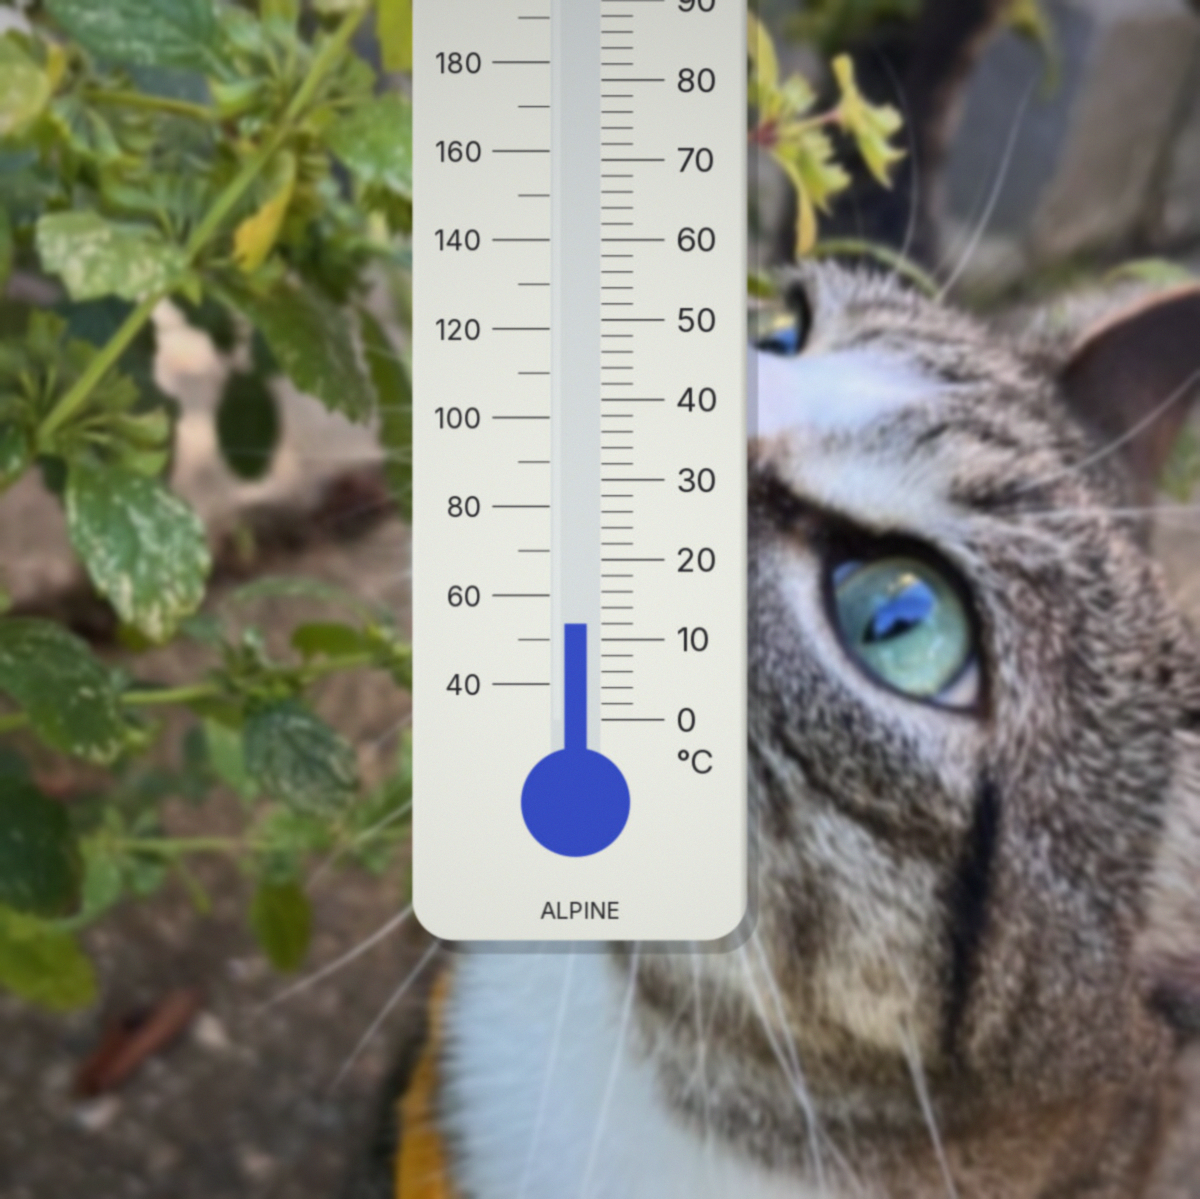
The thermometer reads 12 °C
